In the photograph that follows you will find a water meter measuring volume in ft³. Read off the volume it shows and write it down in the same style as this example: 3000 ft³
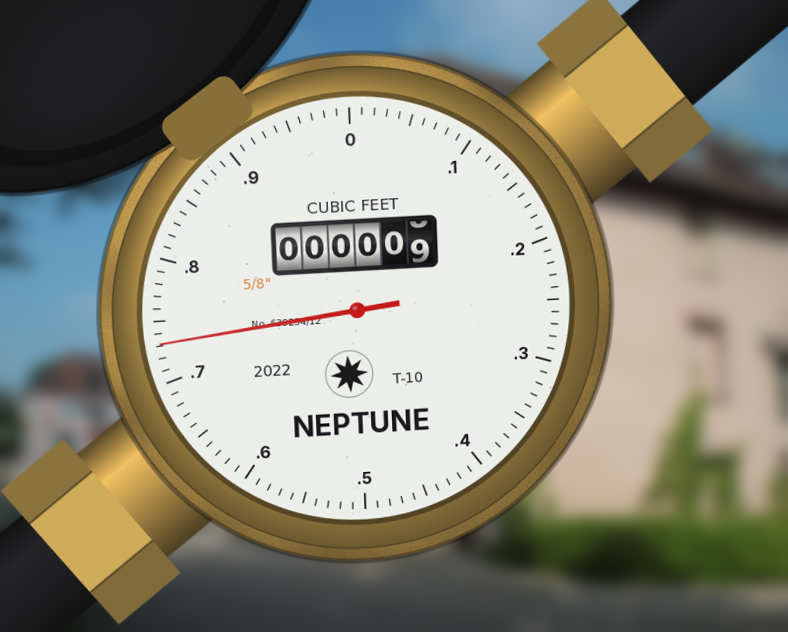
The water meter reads 8.73 ft³
